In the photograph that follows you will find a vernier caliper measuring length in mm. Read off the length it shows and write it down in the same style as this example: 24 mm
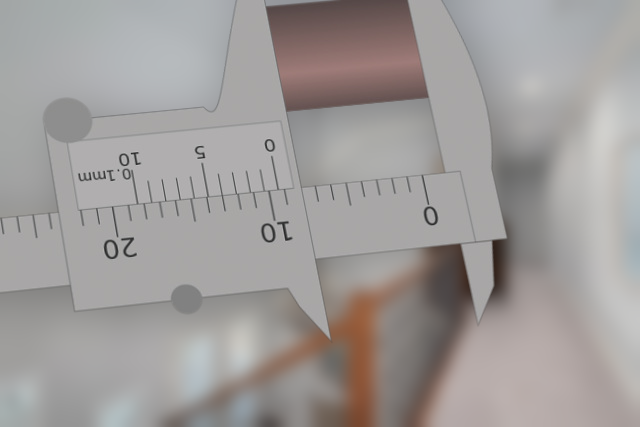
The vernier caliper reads 9.4 mm
